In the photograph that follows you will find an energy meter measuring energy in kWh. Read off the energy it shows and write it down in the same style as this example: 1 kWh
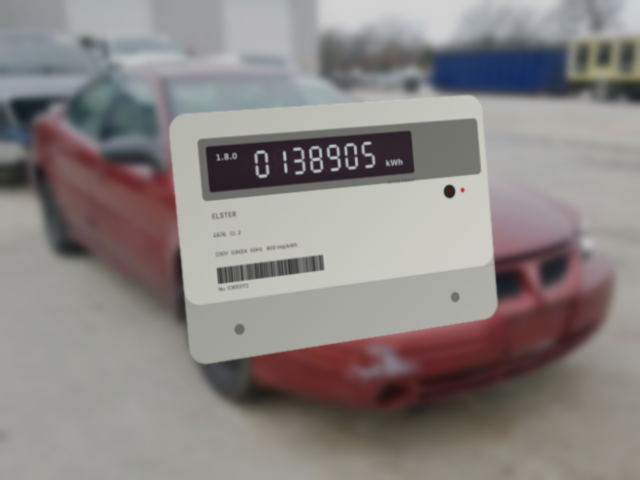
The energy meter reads 138905 kWh
